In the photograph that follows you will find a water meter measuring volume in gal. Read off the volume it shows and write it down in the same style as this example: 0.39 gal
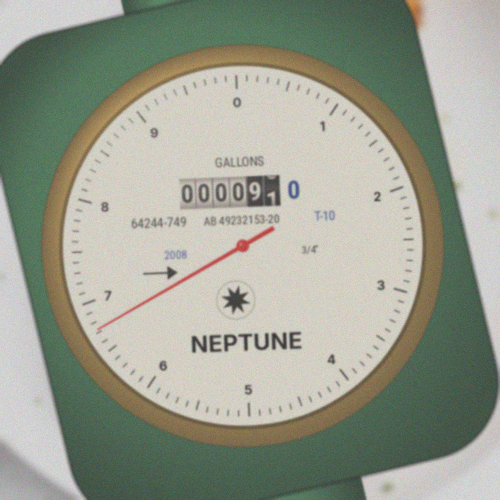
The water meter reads 906.7 gal
